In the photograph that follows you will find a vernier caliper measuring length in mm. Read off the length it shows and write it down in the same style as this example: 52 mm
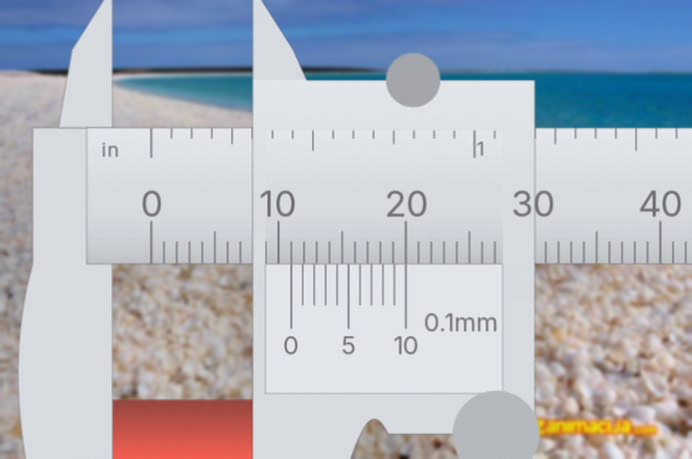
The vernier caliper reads 11.0 mm
